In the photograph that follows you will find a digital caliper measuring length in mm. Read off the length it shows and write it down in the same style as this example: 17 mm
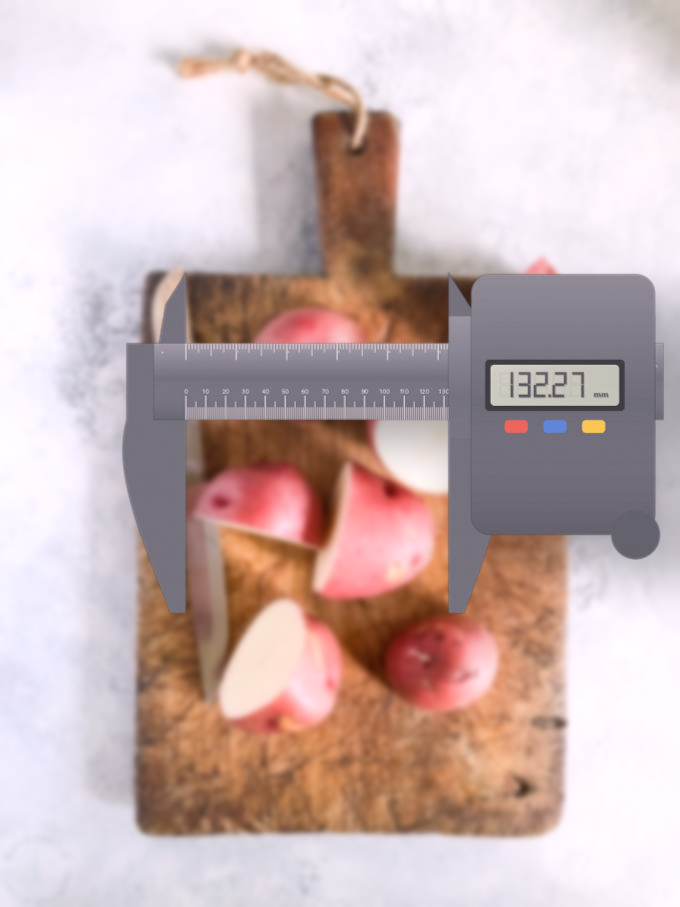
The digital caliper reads 132.27 mm
